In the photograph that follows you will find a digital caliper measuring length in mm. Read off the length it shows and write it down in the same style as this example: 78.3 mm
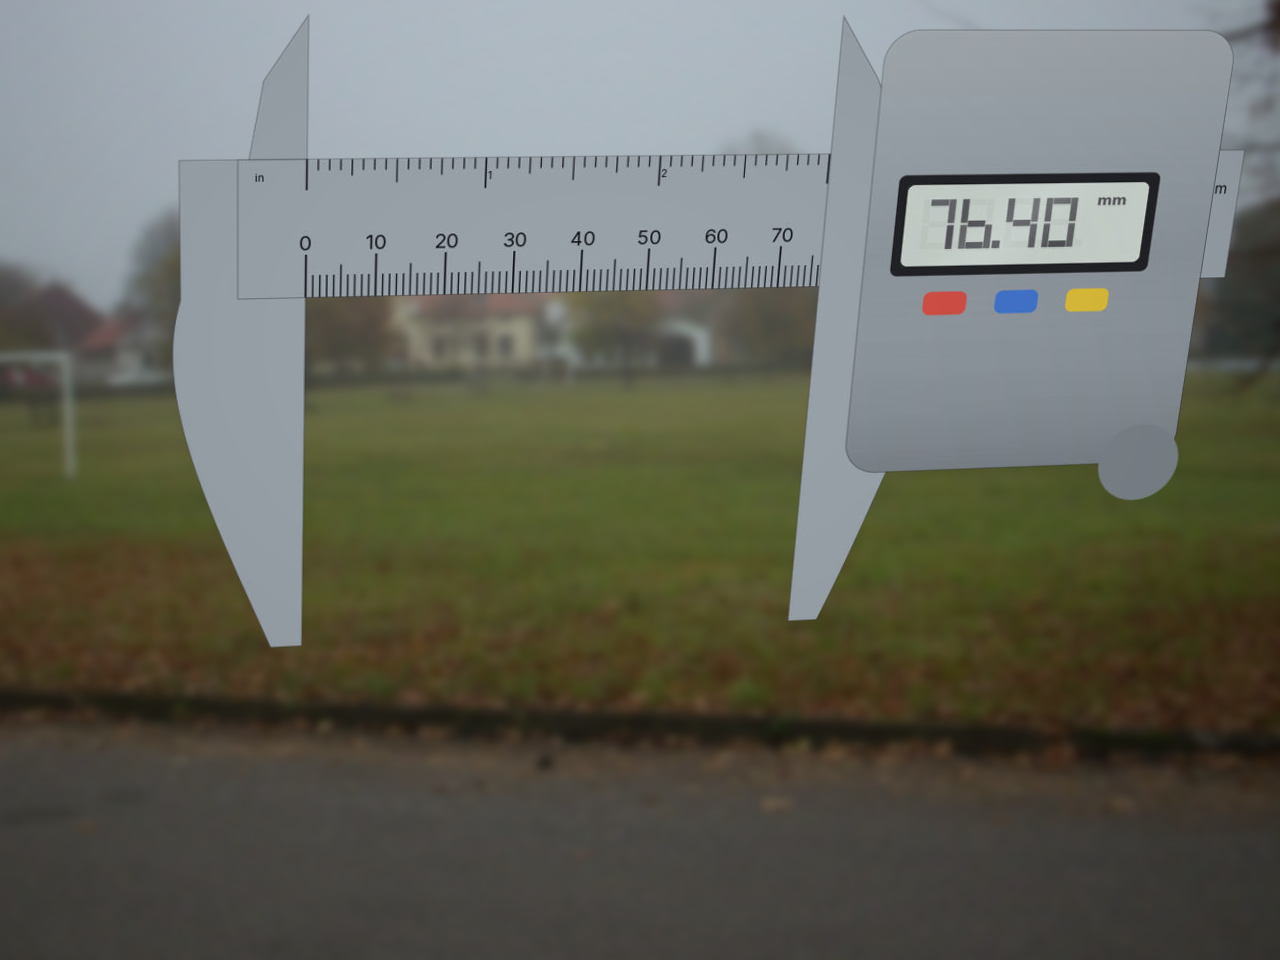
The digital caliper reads 76.40 mm
